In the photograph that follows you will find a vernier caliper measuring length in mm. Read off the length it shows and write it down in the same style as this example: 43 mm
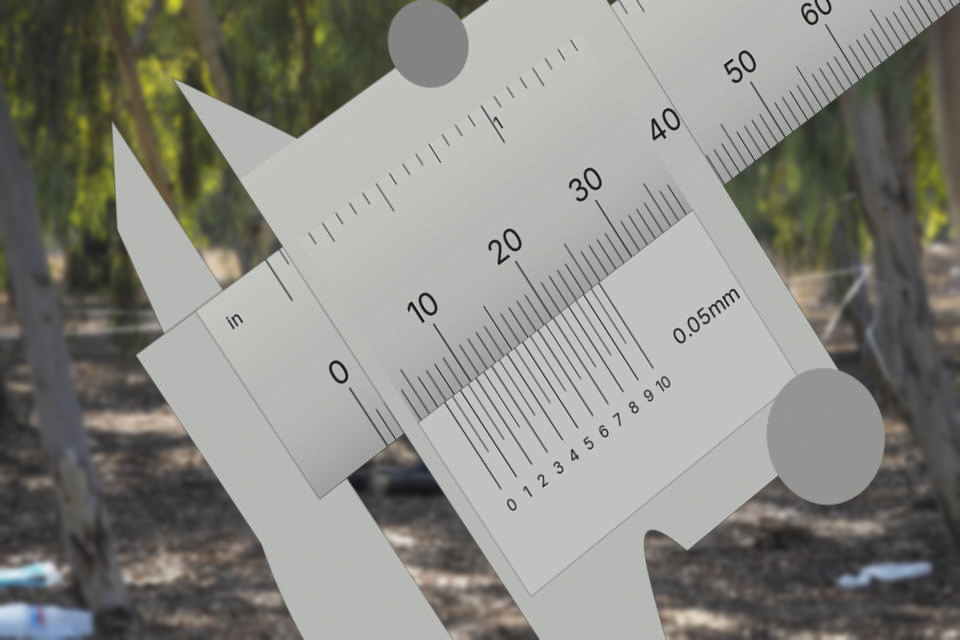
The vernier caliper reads 6.8 mm
